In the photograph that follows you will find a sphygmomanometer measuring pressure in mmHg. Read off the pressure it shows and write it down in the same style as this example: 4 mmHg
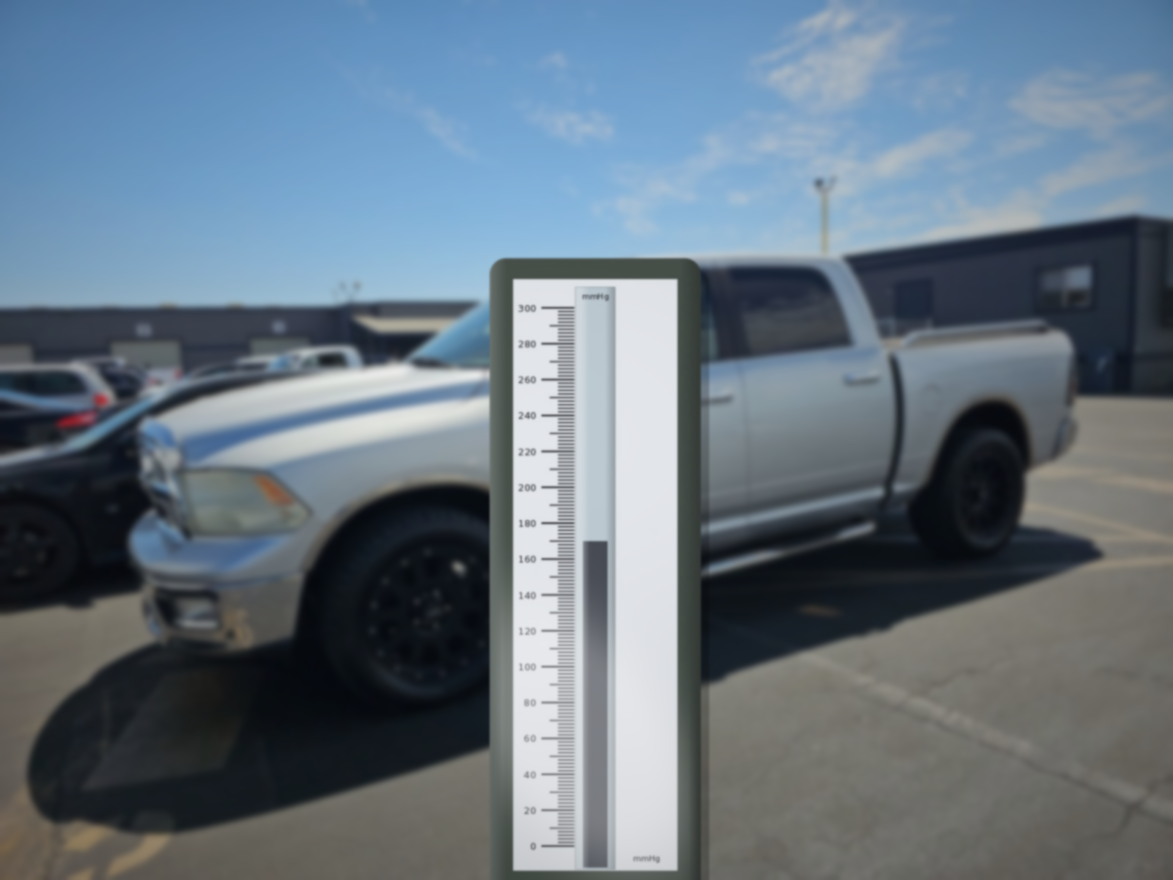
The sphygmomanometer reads 170 mmHg
